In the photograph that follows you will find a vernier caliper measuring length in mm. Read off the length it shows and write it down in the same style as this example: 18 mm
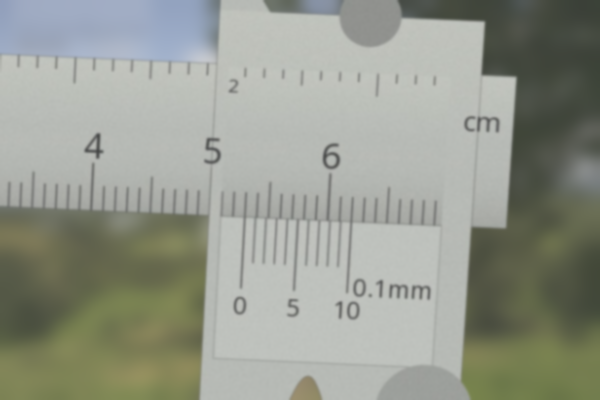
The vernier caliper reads 53.0 mm
